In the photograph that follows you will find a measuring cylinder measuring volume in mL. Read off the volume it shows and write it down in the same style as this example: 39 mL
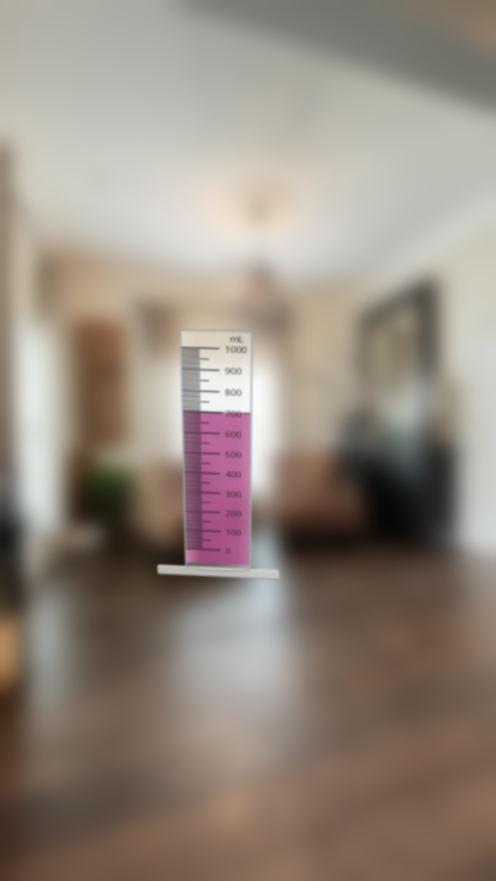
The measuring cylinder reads 700 mL
